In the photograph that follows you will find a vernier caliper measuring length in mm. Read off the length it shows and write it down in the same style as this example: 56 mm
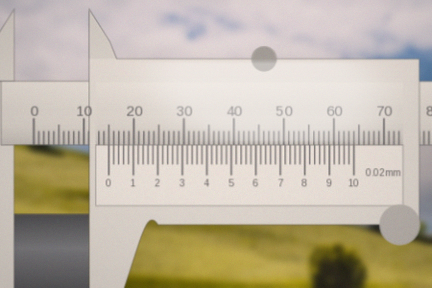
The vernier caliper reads 15.0 mm
